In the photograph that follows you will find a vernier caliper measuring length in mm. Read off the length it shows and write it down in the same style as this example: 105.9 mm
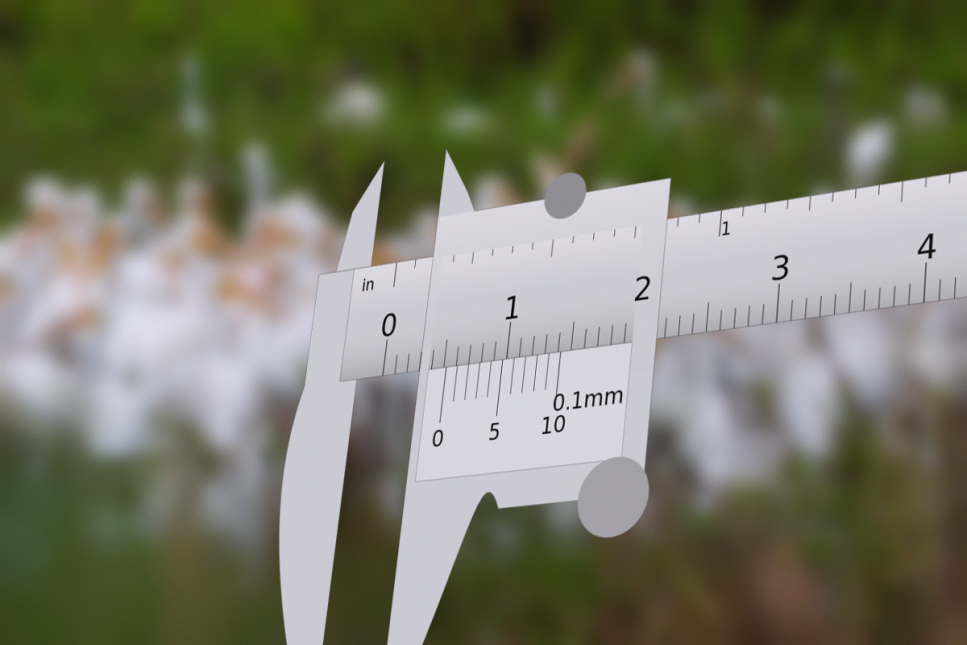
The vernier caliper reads 5.2 mm
